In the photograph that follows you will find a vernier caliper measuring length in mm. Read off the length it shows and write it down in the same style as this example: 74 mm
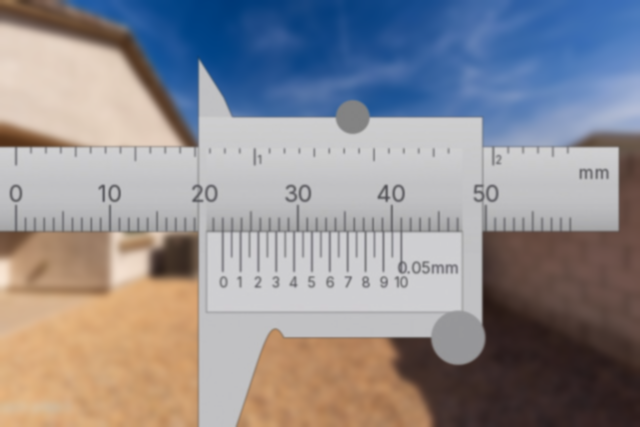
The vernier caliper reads 22.0 mm
